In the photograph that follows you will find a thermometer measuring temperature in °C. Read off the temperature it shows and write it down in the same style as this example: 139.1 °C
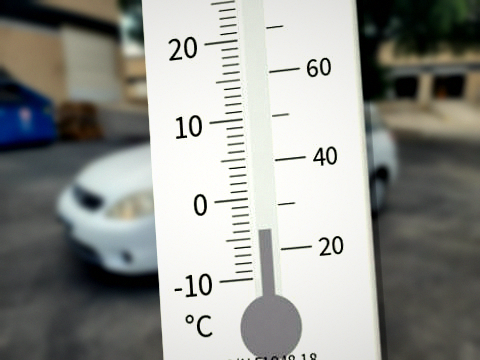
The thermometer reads -4 °C
